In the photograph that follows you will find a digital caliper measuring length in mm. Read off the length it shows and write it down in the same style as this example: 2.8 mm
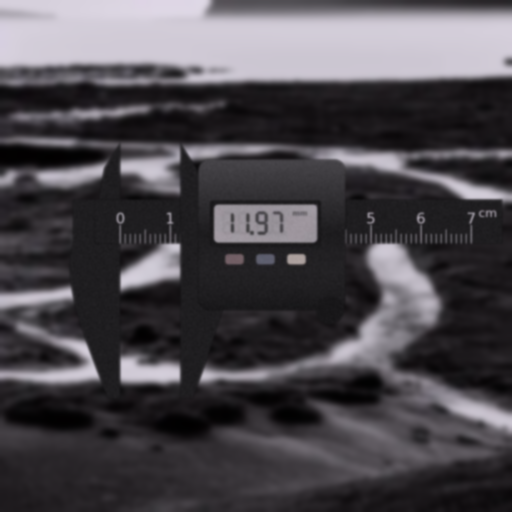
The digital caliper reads 11.97 mm
